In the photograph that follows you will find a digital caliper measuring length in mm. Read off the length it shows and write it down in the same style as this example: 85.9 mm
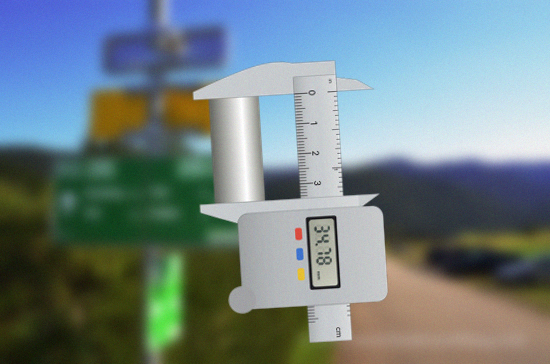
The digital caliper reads 34.78 mm
